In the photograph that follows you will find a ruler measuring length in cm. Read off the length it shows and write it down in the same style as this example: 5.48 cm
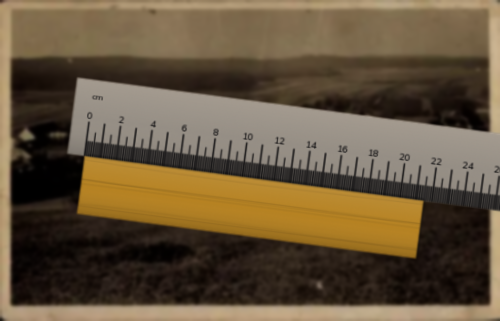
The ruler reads 21.5 cm
